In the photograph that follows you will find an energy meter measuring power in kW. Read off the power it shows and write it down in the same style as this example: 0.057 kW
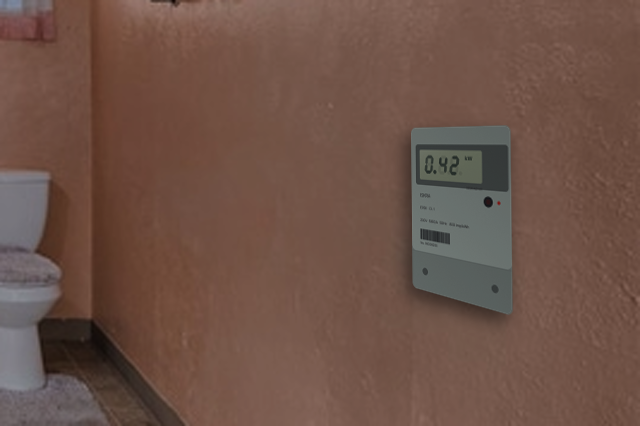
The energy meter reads 0.42 kW
